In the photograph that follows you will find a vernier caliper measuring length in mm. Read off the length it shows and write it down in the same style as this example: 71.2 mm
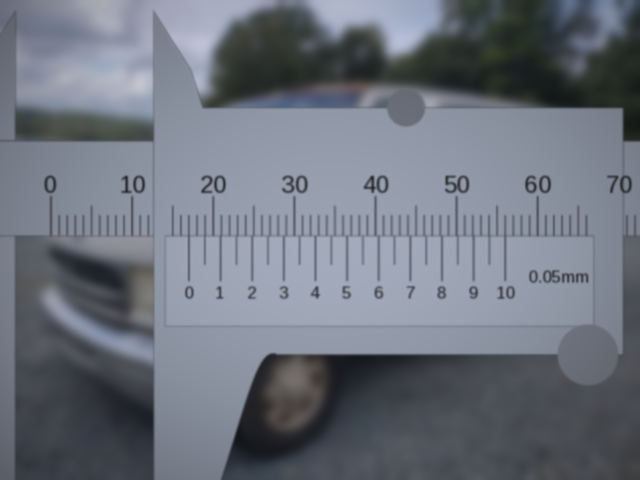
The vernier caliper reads 17.0 mm
